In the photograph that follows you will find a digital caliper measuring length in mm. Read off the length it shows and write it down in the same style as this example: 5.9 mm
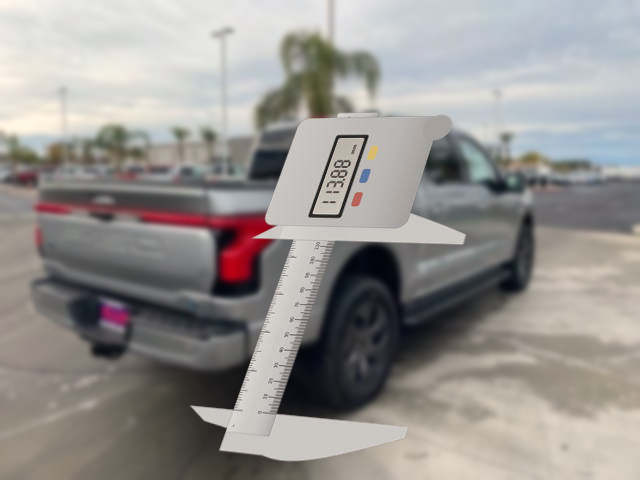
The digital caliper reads 113.88 mm
